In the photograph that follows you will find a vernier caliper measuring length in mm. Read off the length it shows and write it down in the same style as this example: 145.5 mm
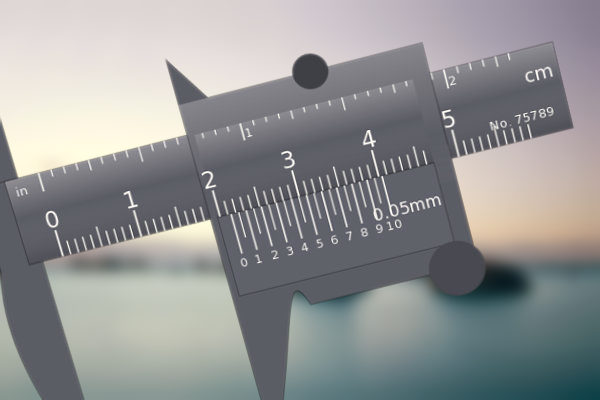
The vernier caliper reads 21.4 mm
